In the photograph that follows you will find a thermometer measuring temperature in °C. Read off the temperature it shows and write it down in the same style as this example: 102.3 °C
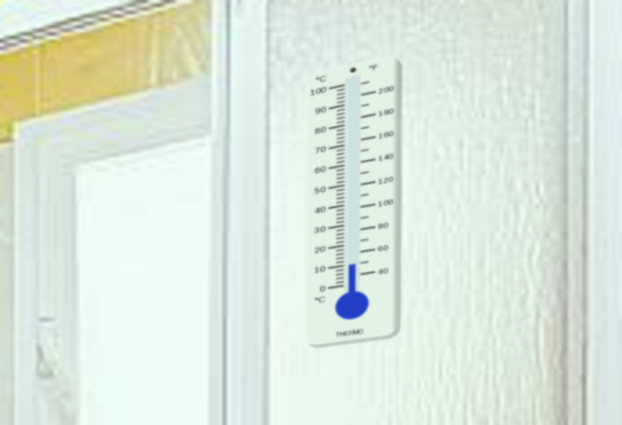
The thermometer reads 10 °C
